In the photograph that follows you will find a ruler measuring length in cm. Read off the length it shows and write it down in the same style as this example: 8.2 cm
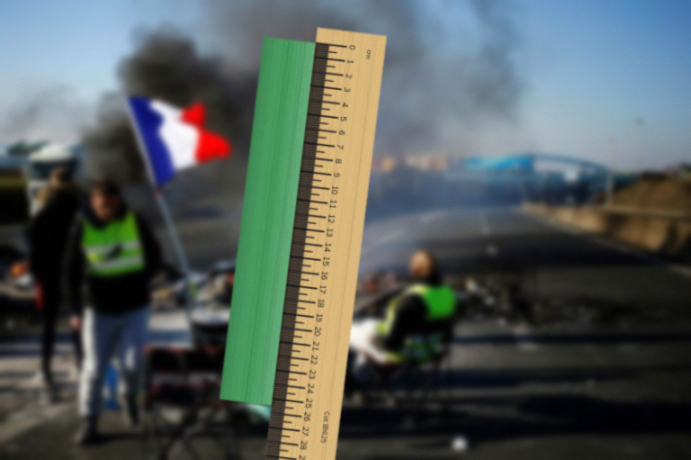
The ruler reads 25.5 cm
